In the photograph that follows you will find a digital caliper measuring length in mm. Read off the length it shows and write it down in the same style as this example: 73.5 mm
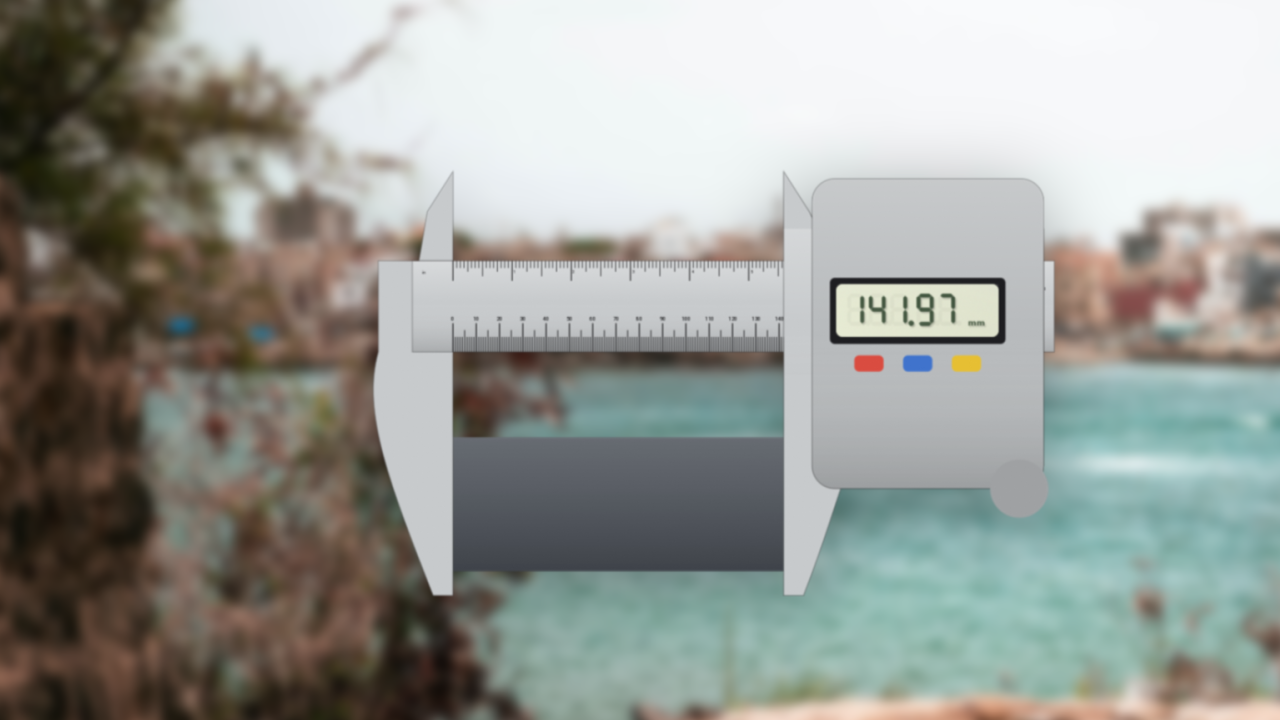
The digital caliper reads 141.97 mm
